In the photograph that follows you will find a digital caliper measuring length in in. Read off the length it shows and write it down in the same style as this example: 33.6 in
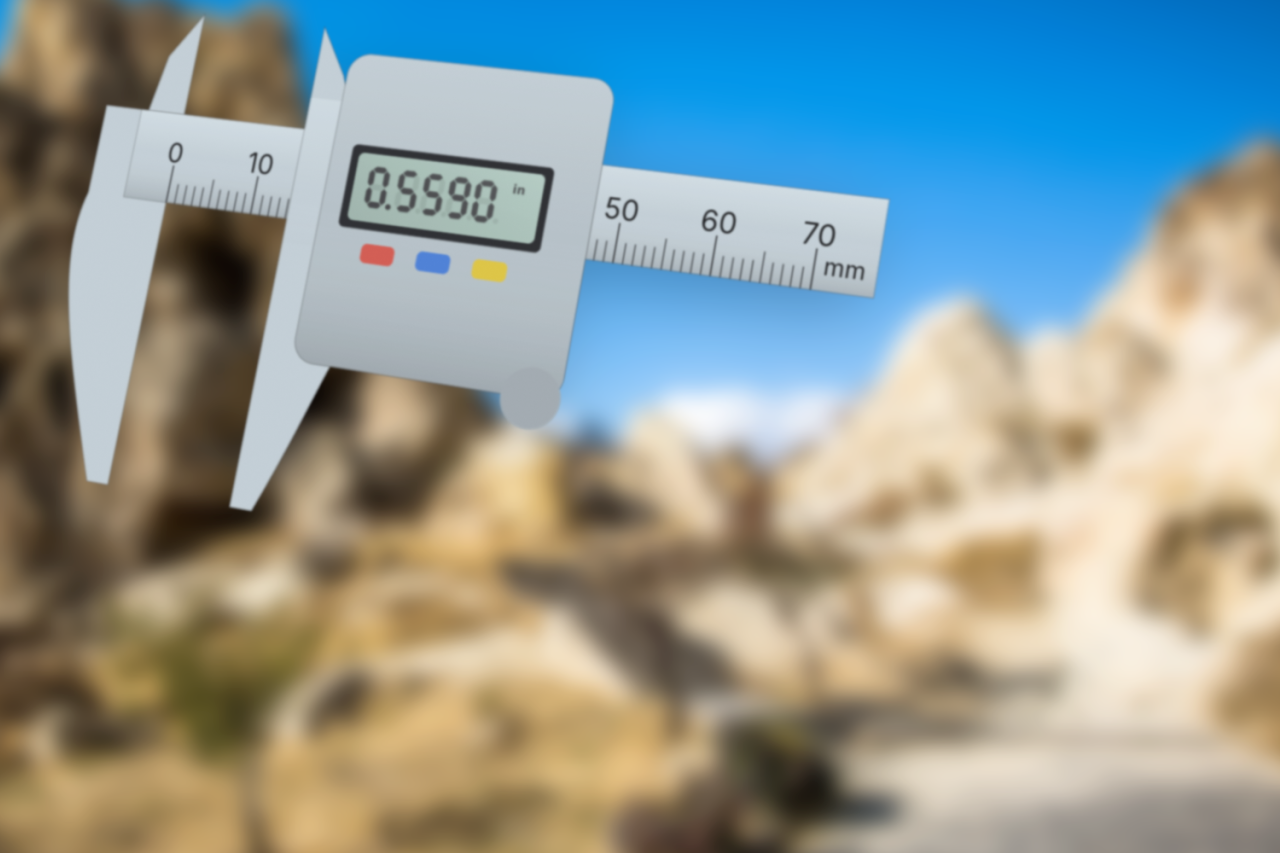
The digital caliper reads 0.5590 in
